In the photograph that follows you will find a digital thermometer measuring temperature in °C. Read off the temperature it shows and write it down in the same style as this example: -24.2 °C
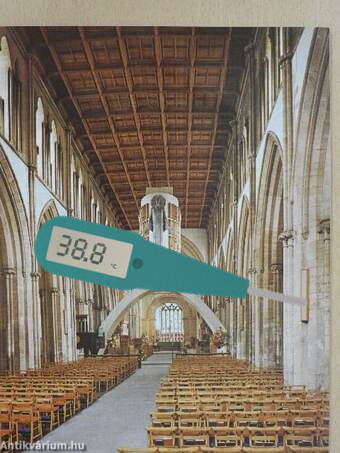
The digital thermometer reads 38.8 °C
